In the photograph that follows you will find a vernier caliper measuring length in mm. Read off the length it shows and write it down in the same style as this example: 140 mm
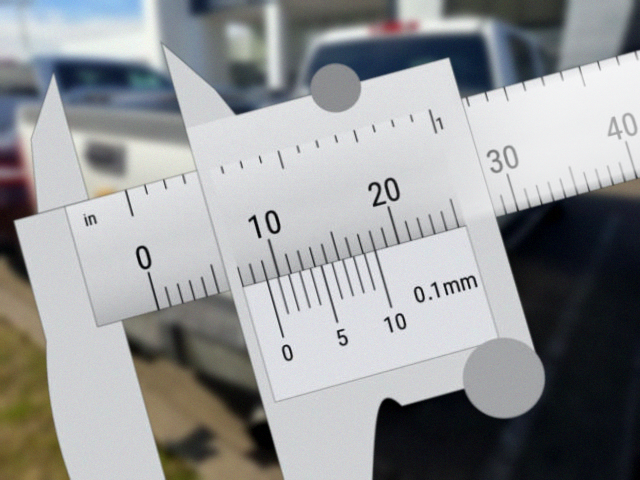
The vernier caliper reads 9.0 mm
